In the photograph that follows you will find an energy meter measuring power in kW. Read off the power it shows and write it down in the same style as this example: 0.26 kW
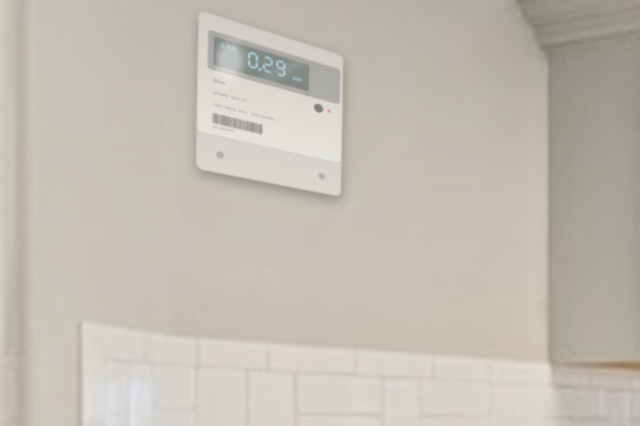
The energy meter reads 0.29 kW
